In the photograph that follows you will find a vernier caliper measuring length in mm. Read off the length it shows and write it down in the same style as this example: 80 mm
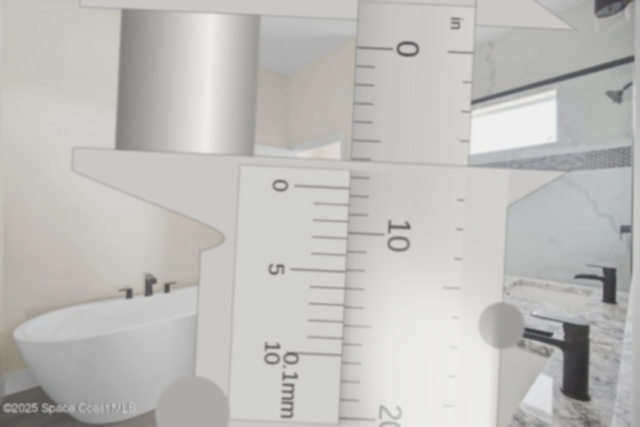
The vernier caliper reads 7.6 mm
